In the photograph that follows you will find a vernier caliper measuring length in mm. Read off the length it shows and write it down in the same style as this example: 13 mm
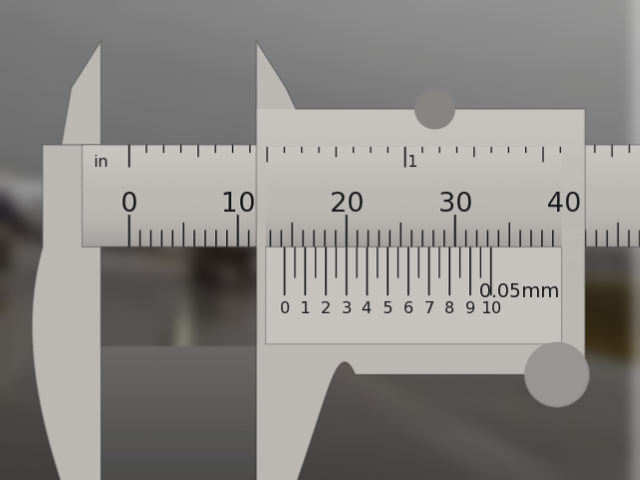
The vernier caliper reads 14.3 mm
